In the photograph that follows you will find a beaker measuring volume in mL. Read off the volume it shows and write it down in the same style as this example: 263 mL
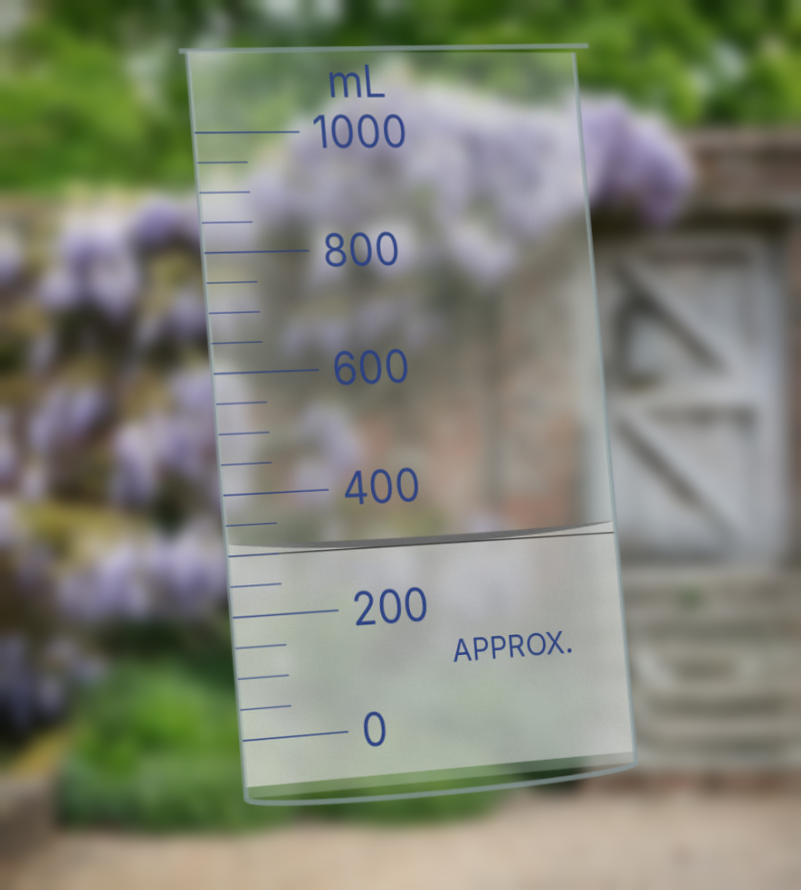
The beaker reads 300 mL
